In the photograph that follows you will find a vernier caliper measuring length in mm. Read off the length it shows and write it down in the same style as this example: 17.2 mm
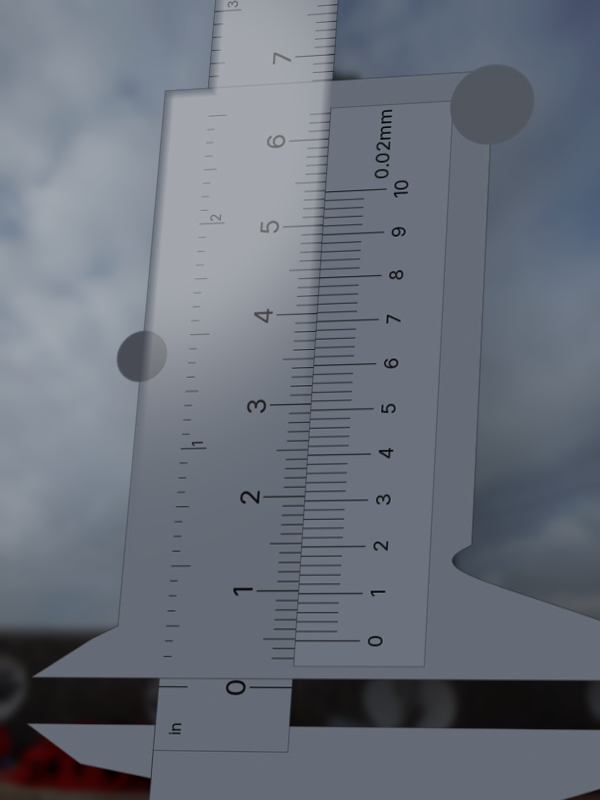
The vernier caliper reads 4.8 mm
